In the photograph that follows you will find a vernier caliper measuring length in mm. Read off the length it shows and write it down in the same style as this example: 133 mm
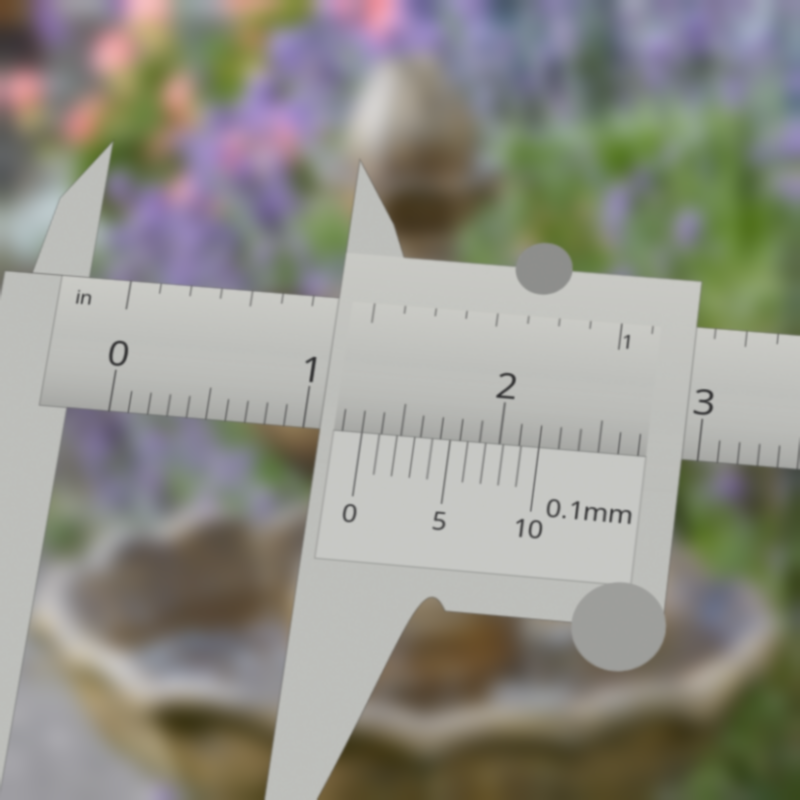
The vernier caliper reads 13.0 mm
